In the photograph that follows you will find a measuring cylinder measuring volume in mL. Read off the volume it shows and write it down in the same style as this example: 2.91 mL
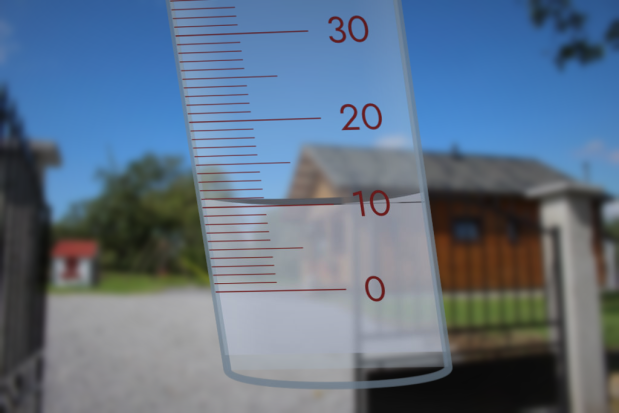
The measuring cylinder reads 10 mL
